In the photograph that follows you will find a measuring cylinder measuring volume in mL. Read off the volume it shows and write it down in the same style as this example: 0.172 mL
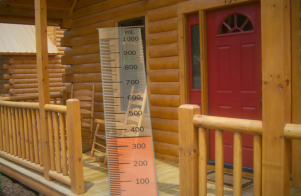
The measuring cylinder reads 350 mL
